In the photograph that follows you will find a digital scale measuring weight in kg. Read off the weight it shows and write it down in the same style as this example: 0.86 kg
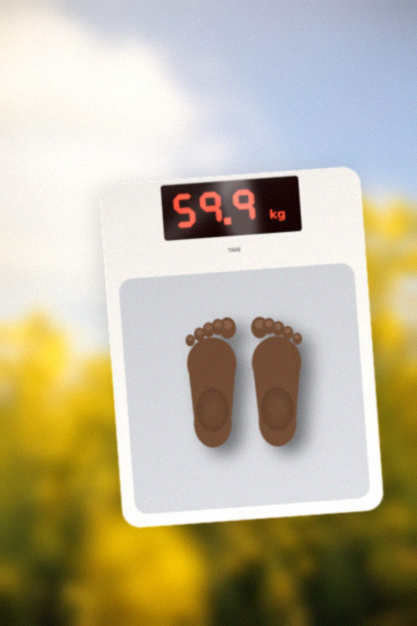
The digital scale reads 59.9 kg
